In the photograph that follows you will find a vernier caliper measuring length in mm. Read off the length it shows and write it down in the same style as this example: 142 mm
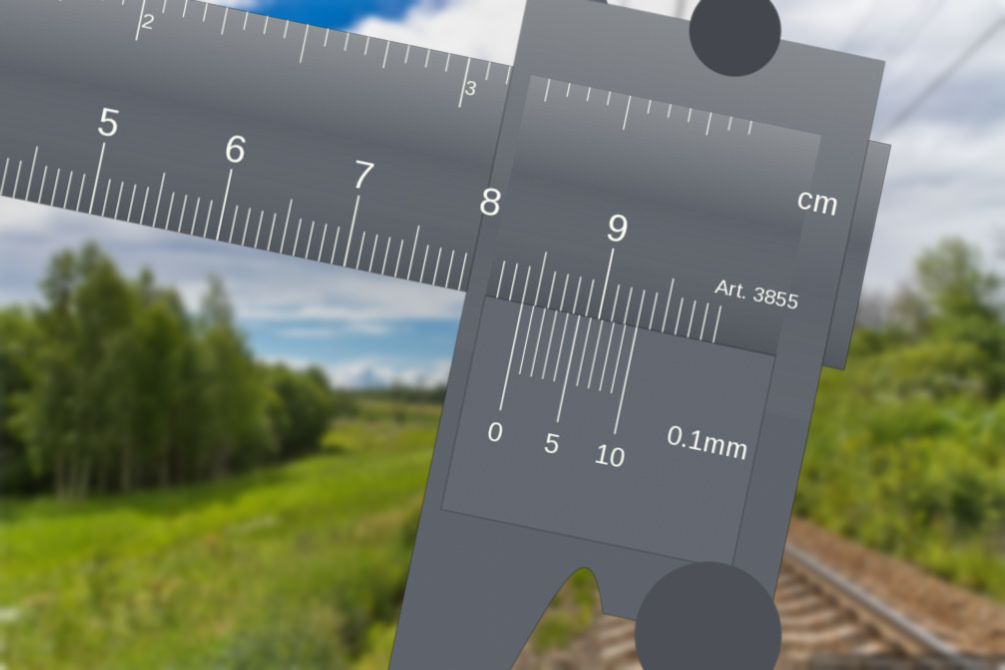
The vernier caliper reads 84.0 mm
